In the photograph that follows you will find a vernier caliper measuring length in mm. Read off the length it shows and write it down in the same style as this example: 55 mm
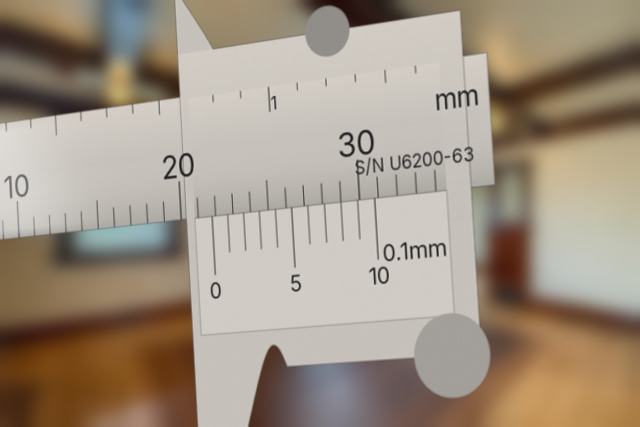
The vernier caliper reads 21.8 mm
